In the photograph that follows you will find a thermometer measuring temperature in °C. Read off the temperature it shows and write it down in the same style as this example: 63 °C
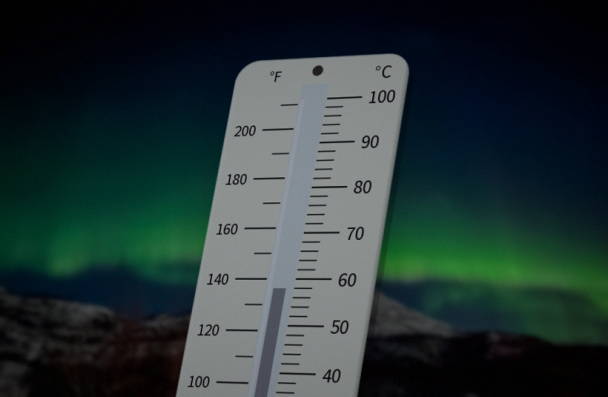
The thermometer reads 58 °C
